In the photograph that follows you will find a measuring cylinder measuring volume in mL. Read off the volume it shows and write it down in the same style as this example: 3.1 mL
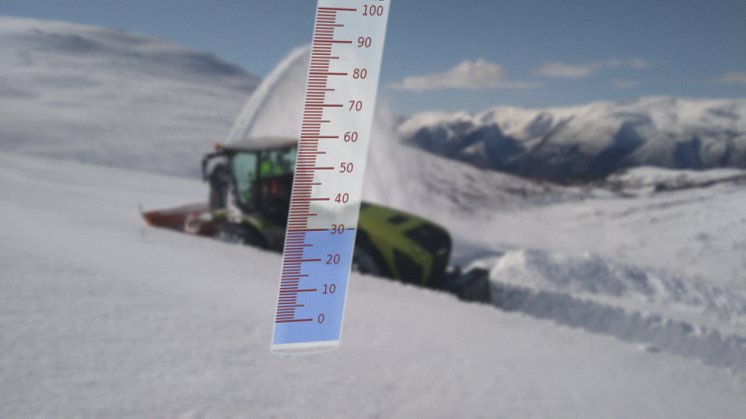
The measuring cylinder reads 30 mL
